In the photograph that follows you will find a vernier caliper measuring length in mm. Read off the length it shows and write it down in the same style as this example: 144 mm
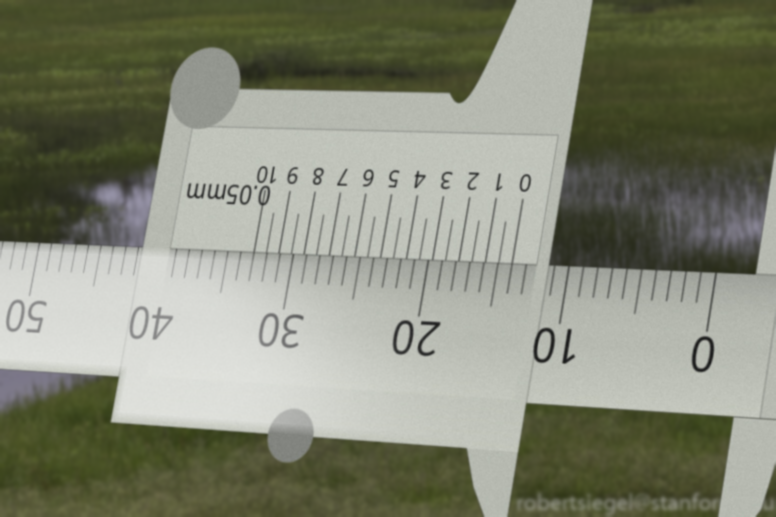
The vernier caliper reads 14.0 mm
